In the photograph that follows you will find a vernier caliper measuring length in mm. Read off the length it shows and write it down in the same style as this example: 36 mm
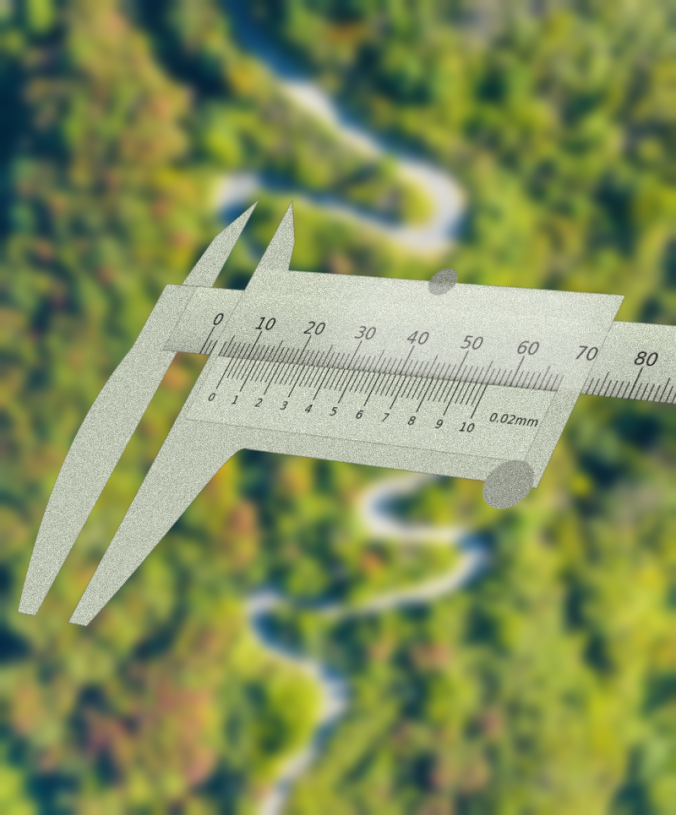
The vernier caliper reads 7.0 mm
